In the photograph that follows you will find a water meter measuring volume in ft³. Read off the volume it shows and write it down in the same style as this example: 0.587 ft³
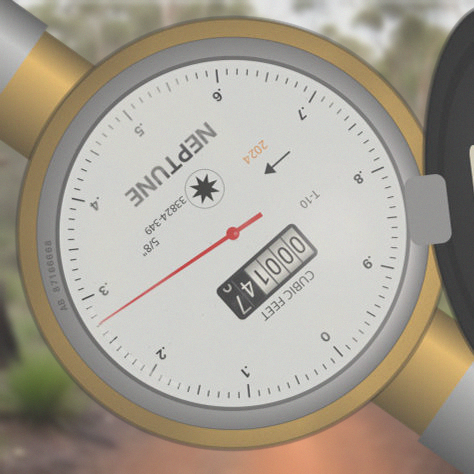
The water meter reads 147.27 ft³
